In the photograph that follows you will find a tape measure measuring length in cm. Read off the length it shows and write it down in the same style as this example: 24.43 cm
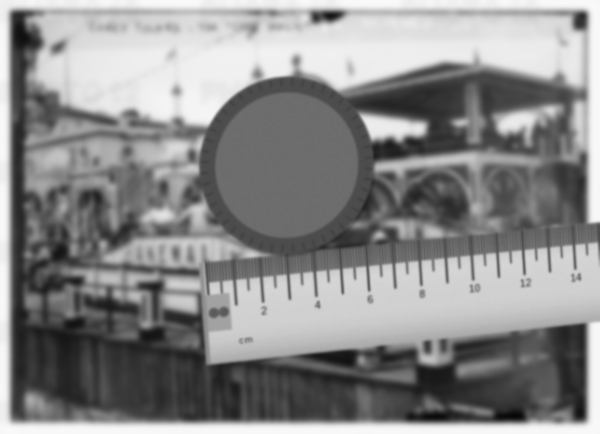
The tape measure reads 6.5 cm
